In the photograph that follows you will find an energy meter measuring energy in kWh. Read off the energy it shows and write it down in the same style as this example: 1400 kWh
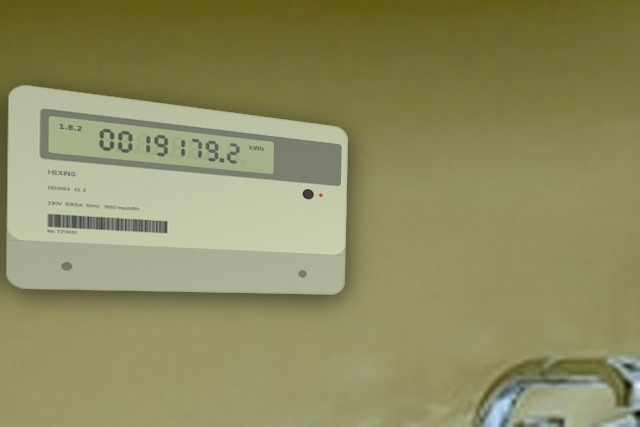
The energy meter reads 19179.2 kWh
